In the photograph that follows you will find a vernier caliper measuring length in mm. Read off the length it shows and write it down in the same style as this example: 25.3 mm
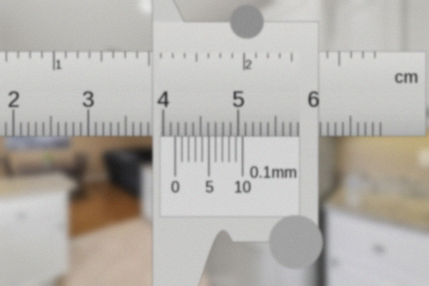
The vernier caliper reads 41.6 mm
